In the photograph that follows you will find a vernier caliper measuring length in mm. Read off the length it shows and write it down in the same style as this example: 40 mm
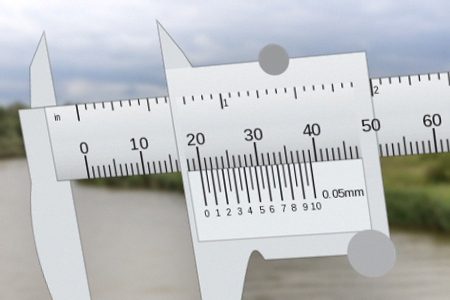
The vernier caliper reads 20.0 mm
